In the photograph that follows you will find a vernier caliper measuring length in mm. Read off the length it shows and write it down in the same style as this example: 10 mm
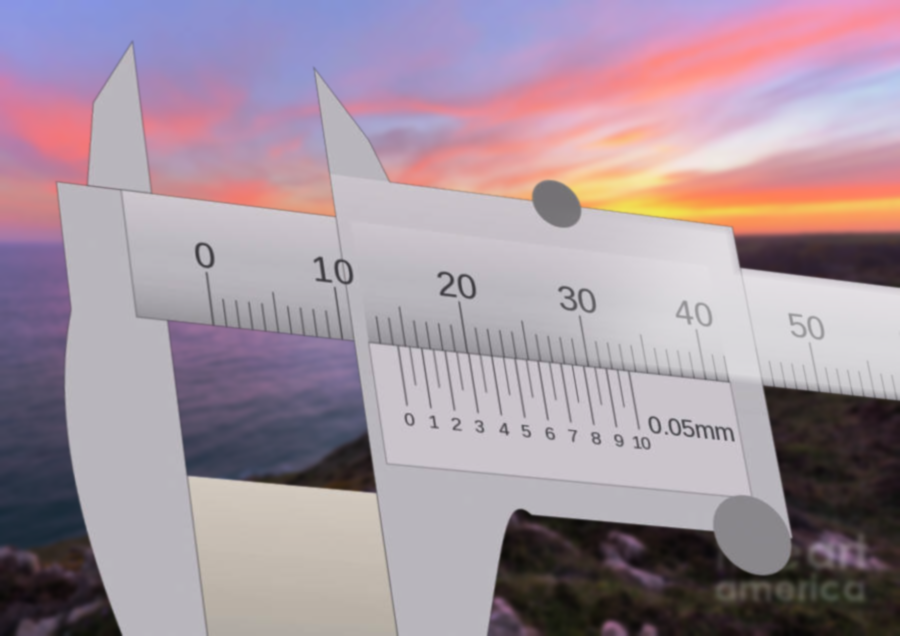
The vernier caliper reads 14.4 mm
